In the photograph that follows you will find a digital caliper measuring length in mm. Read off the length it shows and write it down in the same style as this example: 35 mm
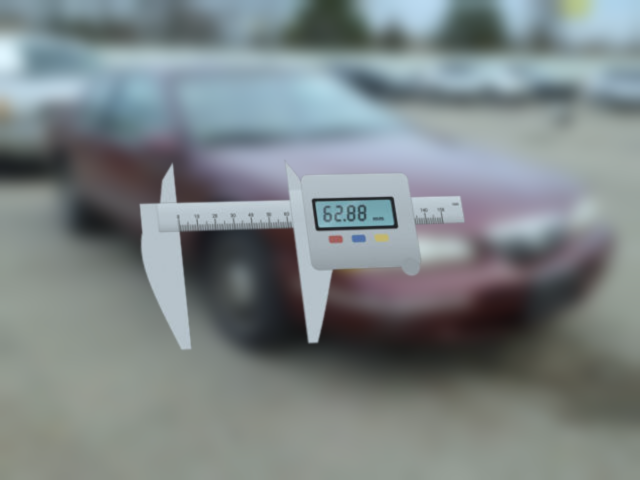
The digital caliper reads 62.88 mm
